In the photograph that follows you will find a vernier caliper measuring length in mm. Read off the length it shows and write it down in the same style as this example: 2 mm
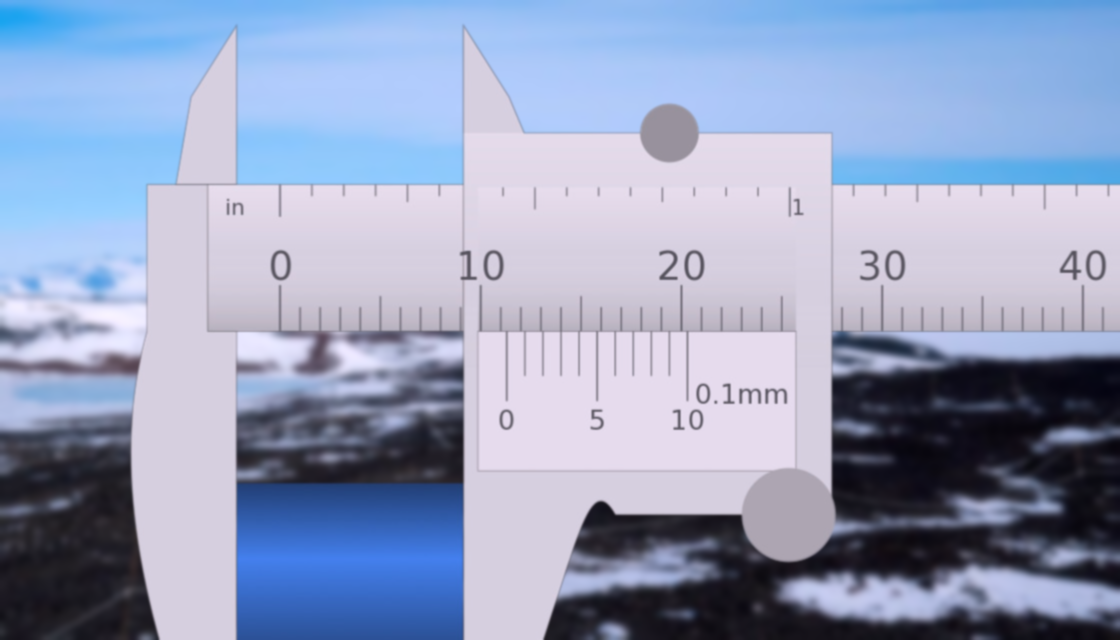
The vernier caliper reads 11.3 mm
